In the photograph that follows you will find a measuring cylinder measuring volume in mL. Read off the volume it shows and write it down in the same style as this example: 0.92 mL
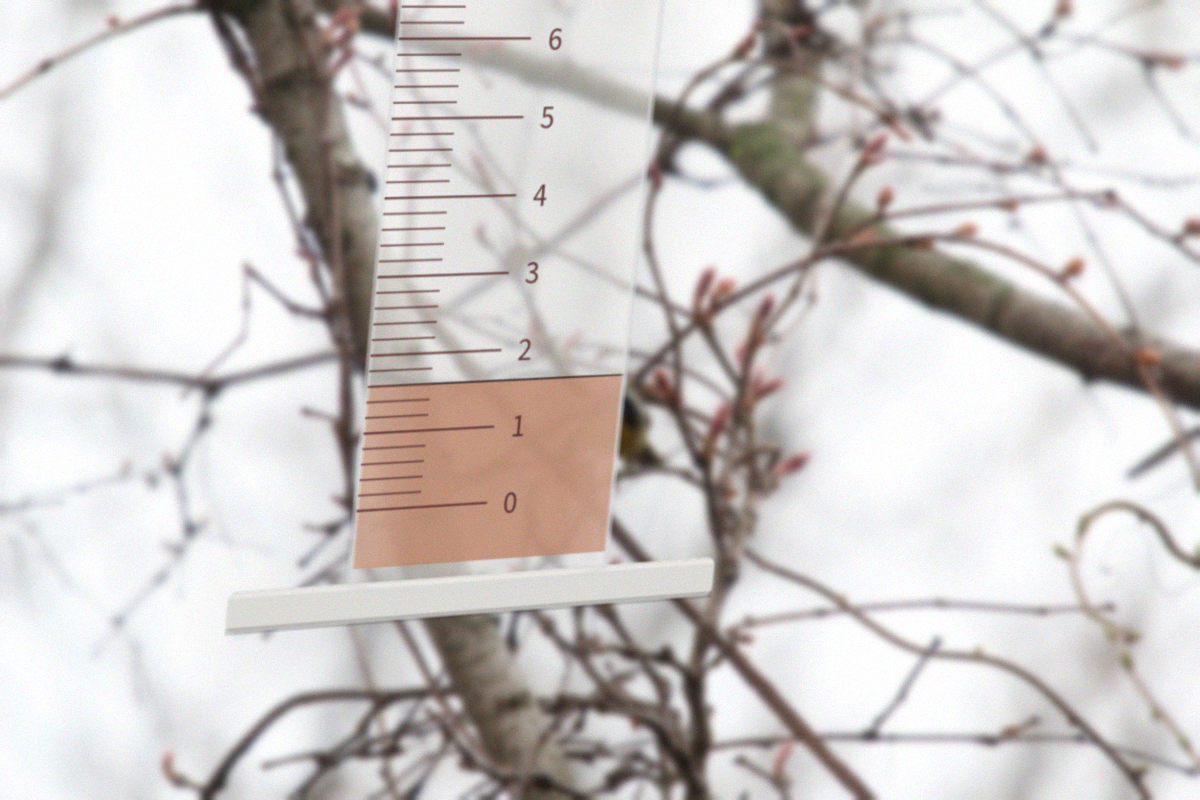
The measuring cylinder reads 1.6 mL
